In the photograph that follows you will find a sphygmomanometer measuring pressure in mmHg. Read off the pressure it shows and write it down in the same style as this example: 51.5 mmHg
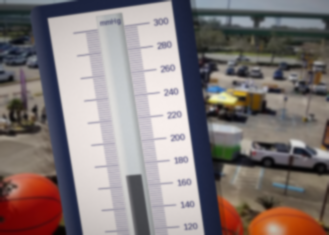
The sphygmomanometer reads 170 mmHg
